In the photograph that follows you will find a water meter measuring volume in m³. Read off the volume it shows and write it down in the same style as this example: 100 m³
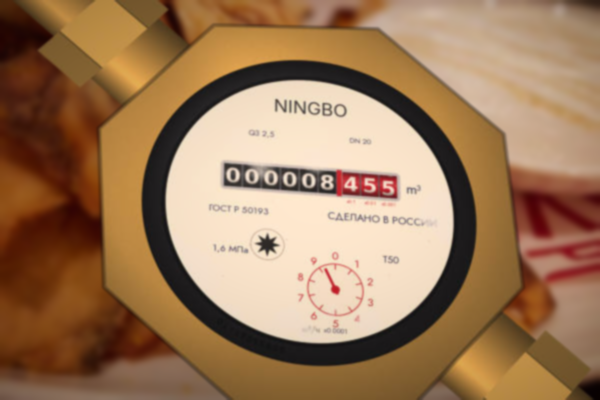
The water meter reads 8.4549 m³
